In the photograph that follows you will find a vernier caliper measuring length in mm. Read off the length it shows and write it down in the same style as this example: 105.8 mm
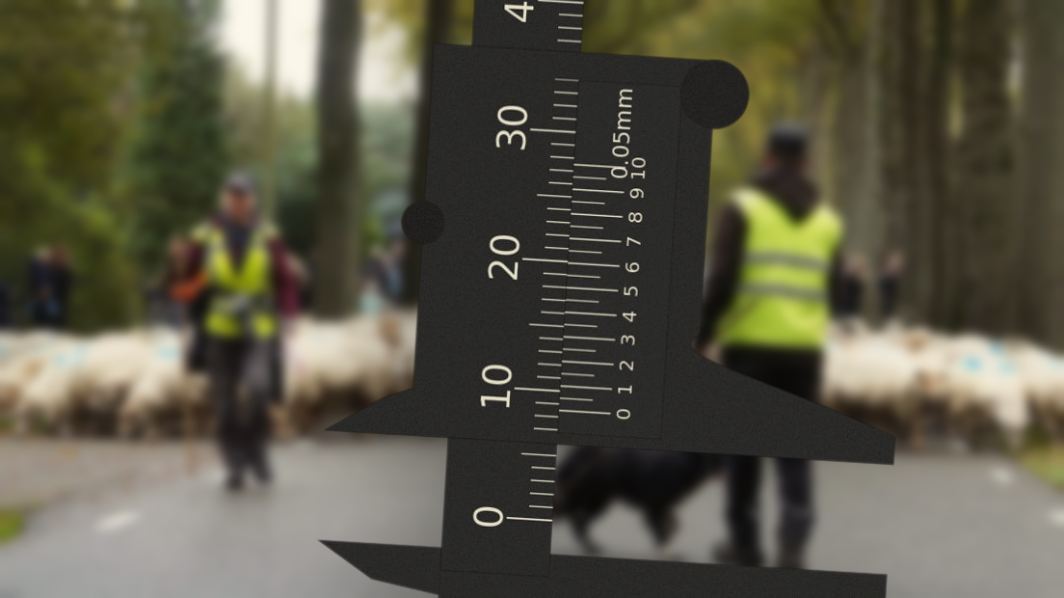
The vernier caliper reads 8.5 mm
